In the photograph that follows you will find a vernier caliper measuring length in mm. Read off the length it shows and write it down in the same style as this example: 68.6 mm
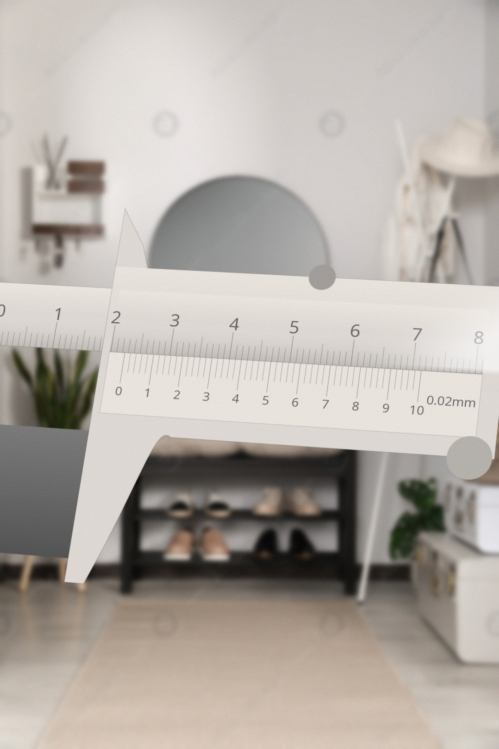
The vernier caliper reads 22.4 mm
